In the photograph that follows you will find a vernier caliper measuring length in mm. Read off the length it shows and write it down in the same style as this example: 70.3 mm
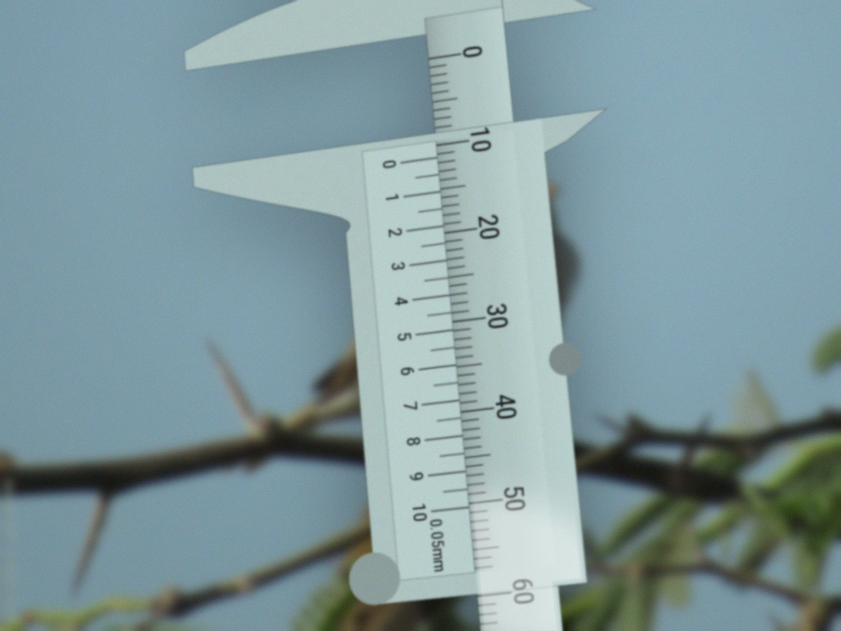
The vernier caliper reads 11.4 mm
